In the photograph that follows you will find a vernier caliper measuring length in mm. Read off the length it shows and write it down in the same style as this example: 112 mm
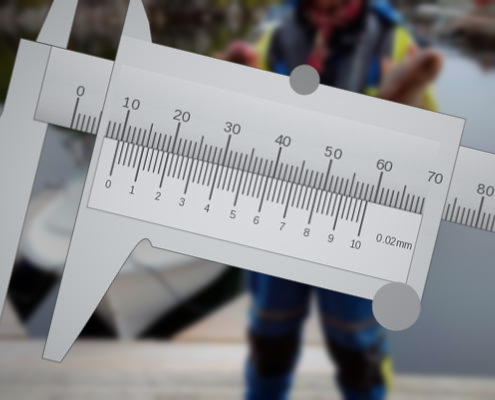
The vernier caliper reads 9.5 mm
